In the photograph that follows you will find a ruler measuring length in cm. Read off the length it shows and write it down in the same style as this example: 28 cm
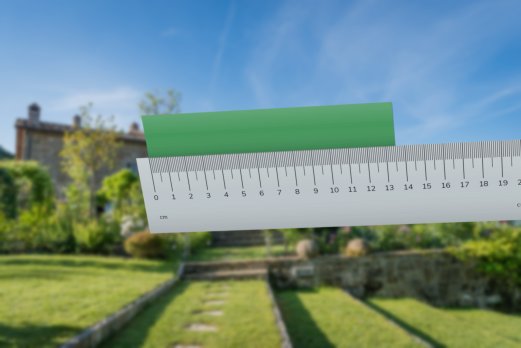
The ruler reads 13.5 cm
